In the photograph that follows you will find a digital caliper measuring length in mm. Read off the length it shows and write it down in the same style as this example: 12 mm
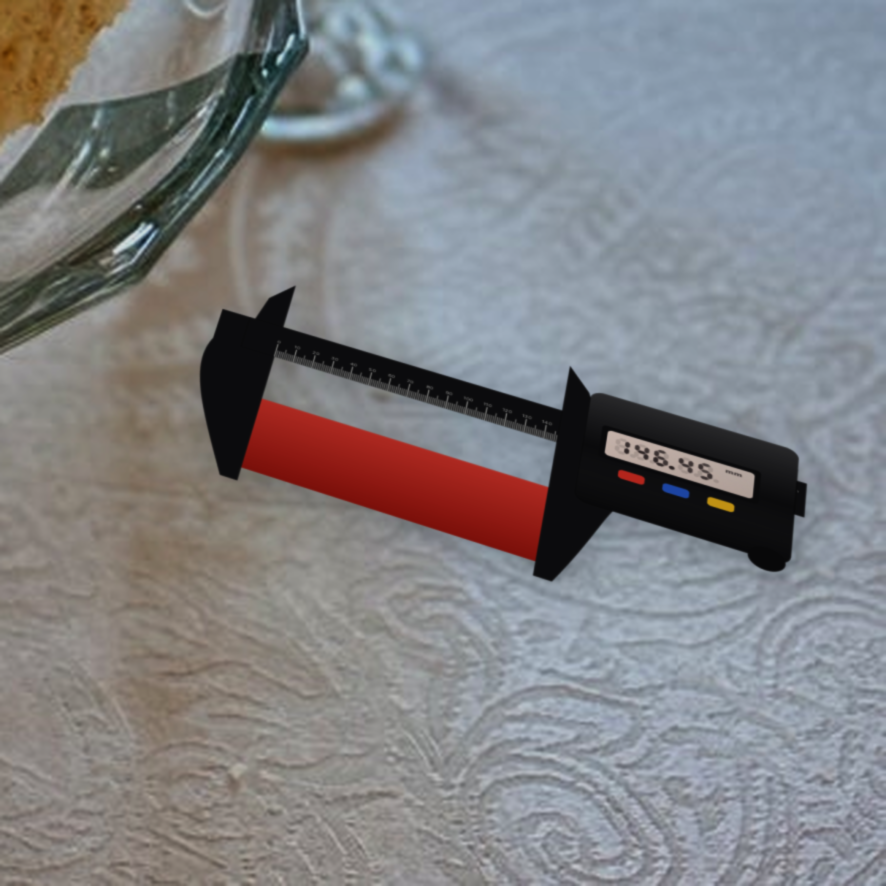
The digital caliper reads 146.45 mm
